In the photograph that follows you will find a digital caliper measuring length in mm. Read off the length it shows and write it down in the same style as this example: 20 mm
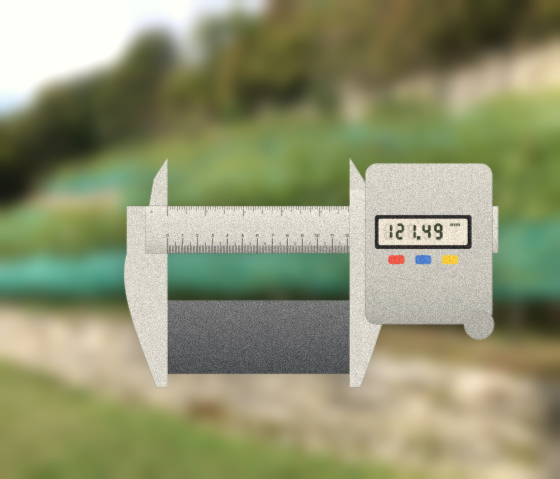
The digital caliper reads 121.49 mm
